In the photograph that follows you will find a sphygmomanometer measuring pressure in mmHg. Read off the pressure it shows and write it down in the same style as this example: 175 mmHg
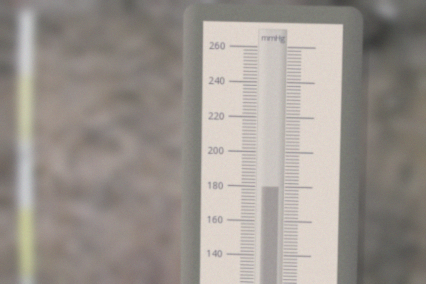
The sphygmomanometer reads 180 mmHg
